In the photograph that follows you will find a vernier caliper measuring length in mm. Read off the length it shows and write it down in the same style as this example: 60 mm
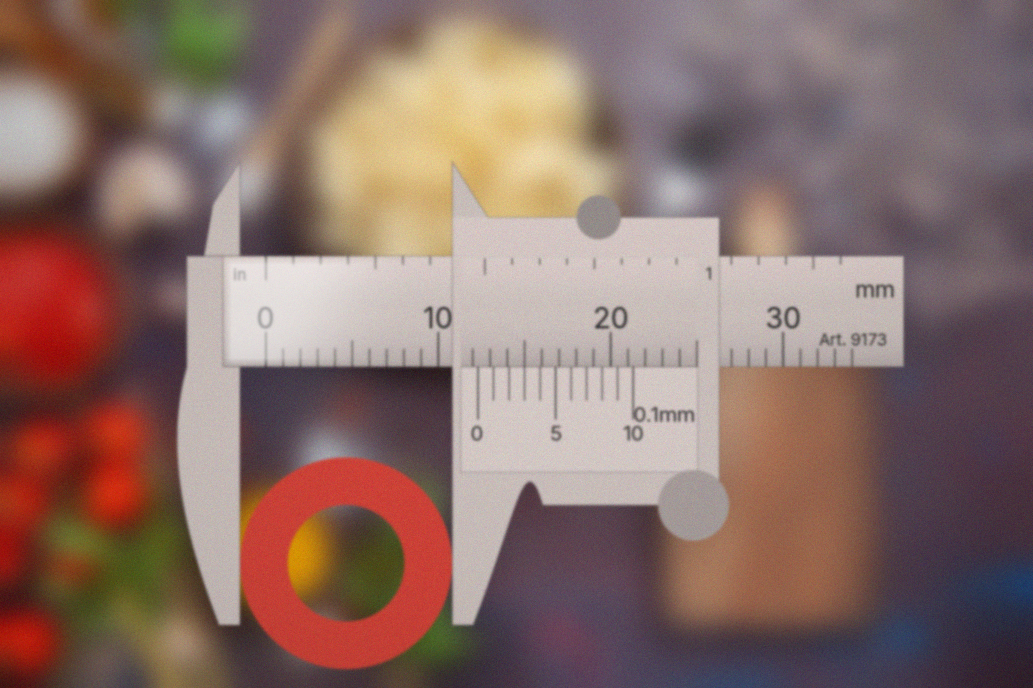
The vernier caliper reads 12.3 mm
